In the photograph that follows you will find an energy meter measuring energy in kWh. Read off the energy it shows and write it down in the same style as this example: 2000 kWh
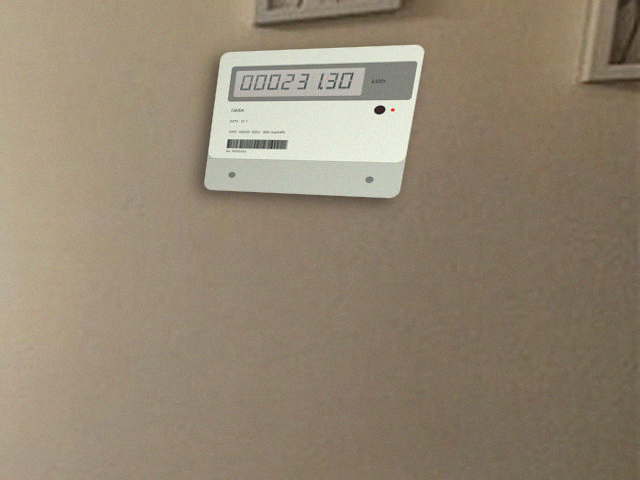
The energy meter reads 231.30 kWh
